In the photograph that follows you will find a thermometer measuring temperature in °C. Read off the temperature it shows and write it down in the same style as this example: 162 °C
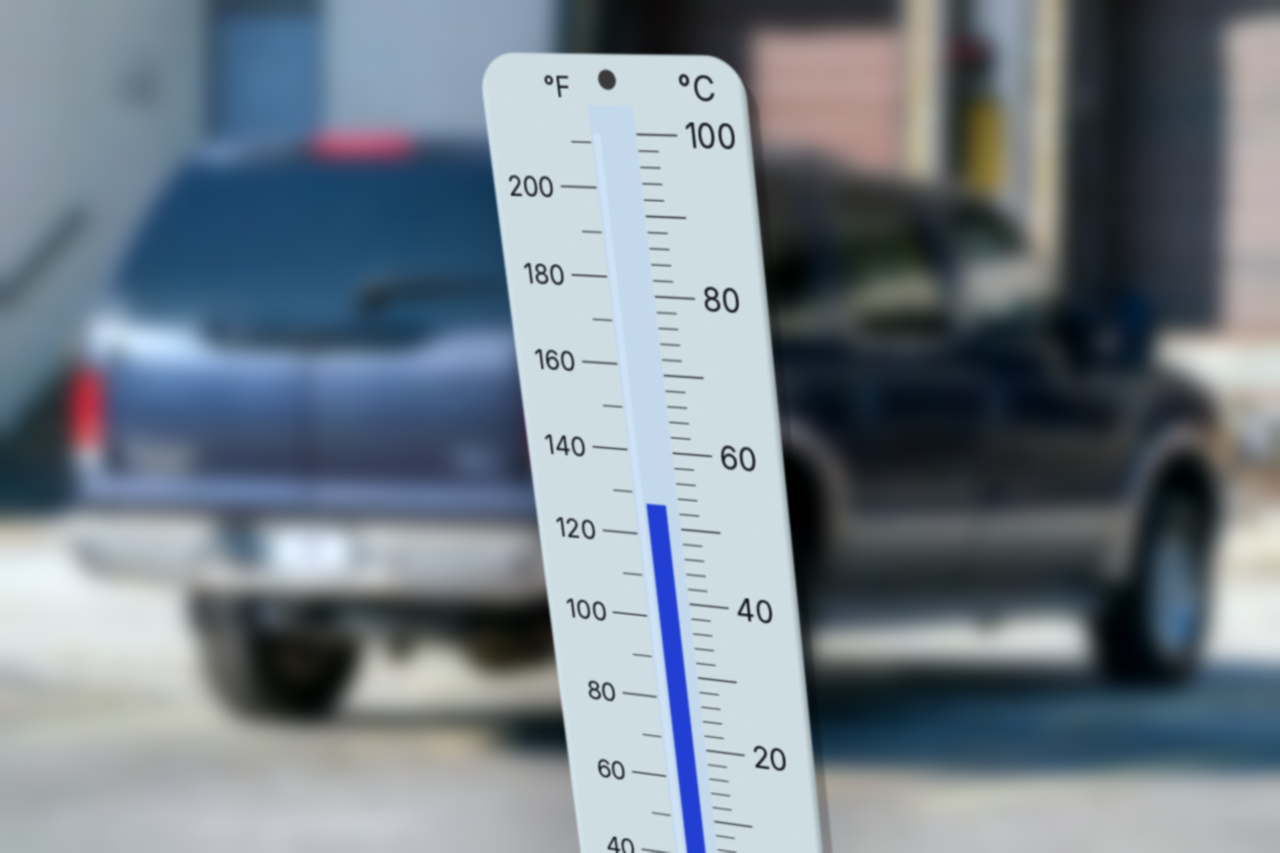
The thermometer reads 53 °C
